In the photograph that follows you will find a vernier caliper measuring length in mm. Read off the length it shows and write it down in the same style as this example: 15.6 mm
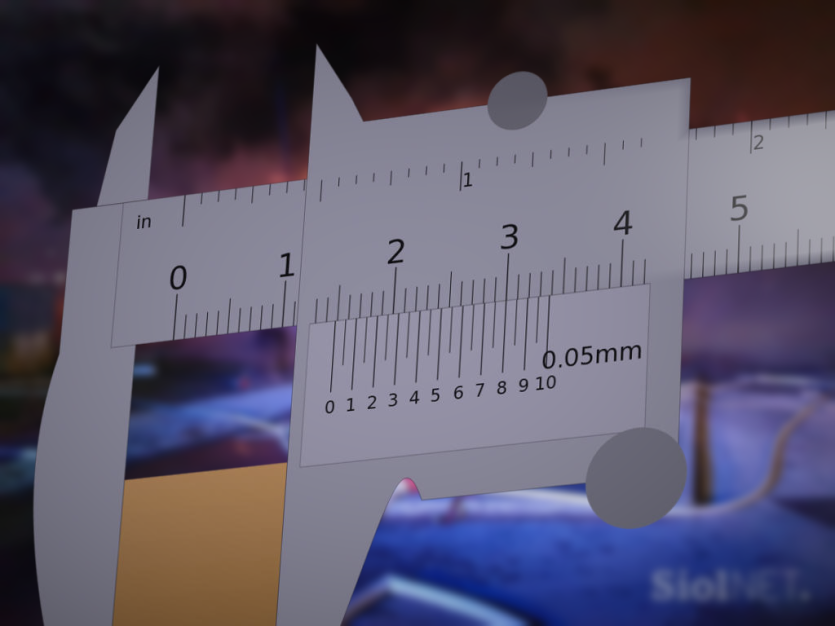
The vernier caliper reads 14.8 mm
